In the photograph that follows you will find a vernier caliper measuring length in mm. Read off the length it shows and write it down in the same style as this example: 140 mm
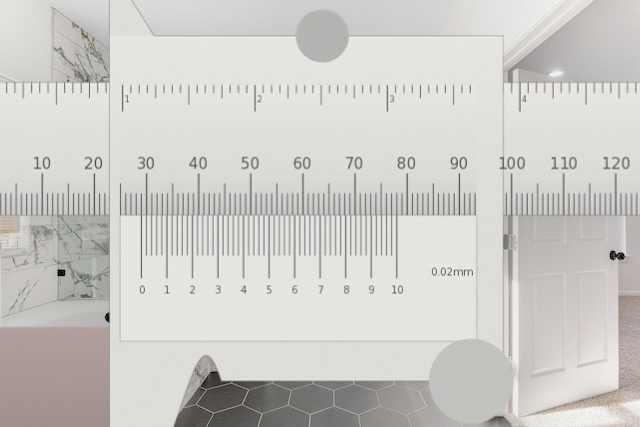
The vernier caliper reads 29.0 mm
